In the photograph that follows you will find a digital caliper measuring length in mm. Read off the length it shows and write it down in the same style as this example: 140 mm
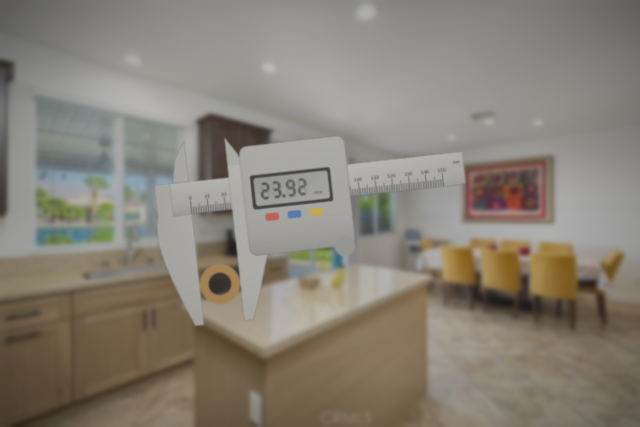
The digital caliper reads 23.92 mm
